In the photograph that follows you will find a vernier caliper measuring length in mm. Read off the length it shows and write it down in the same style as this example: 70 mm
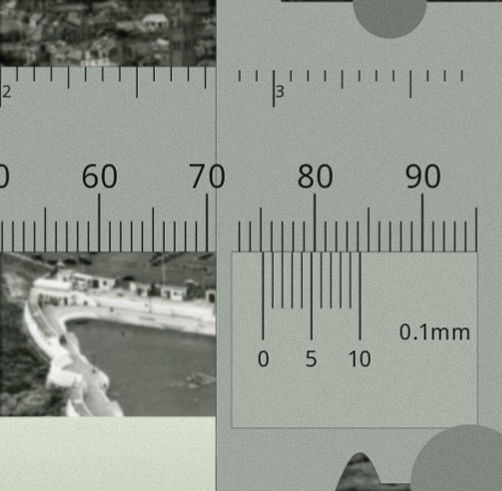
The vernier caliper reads 75.2 mm
